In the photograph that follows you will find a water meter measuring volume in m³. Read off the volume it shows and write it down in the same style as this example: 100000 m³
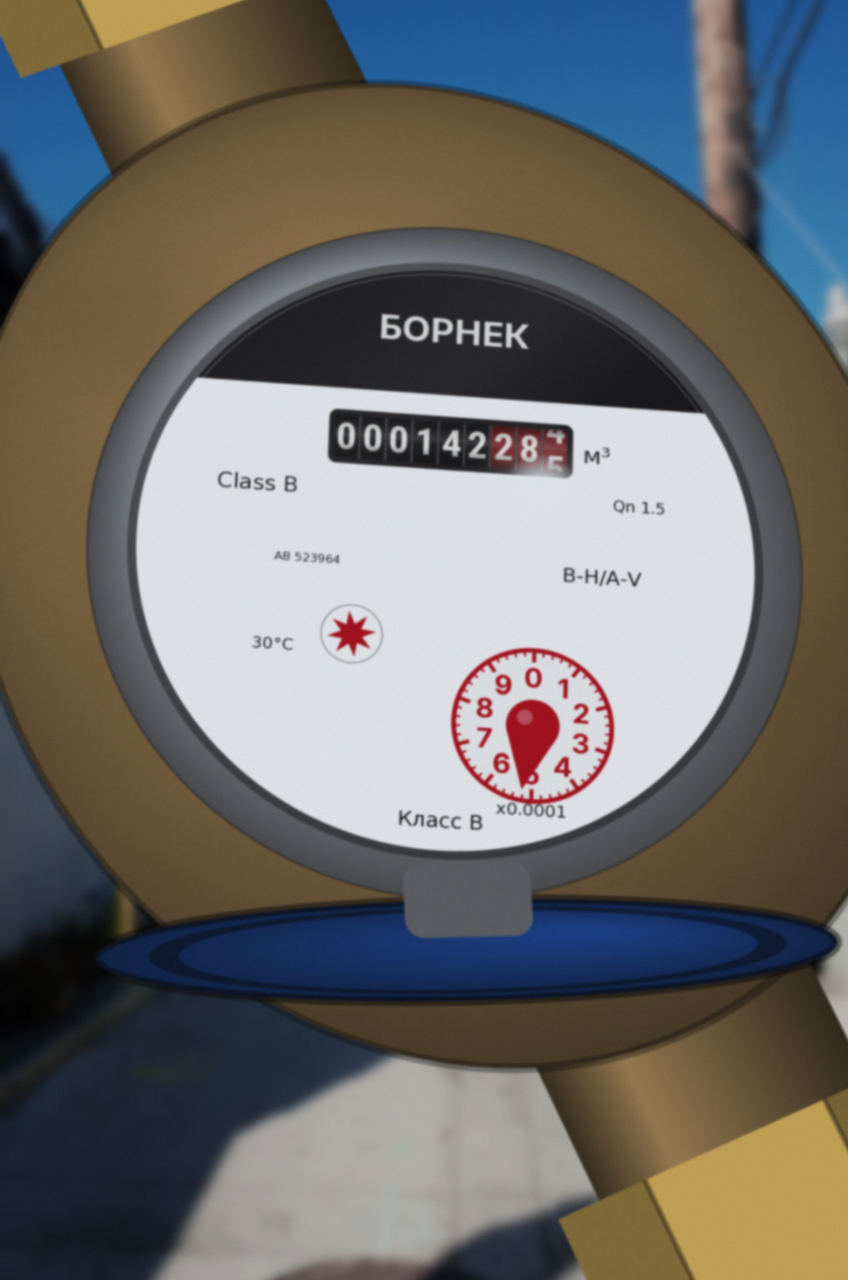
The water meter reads 142.2845 m³
